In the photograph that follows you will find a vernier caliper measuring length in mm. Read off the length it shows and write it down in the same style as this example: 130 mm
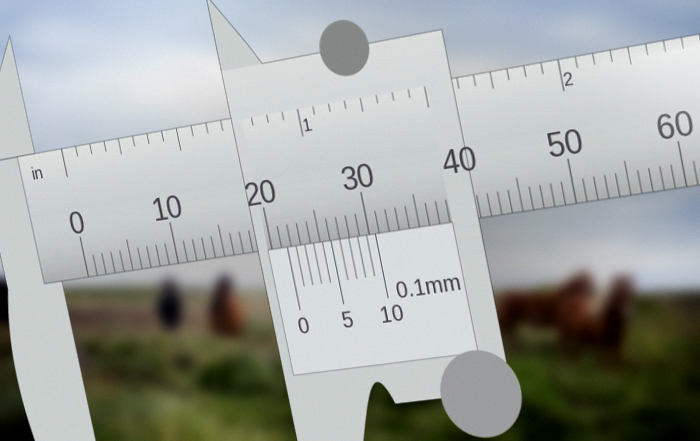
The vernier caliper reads 21.6 mm
